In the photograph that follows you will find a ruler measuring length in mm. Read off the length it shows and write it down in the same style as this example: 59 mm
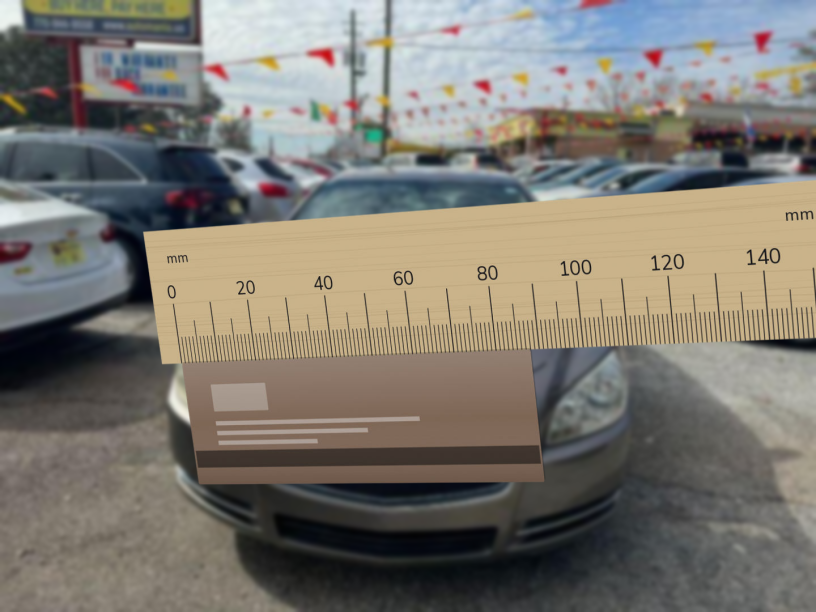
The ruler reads 88 mm
